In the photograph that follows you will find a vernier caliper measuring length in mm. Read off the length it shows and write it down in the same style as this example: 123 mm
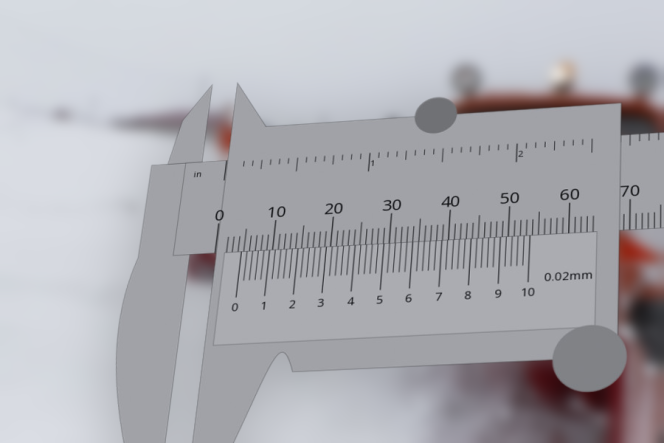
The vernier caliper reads 4.6 mm
